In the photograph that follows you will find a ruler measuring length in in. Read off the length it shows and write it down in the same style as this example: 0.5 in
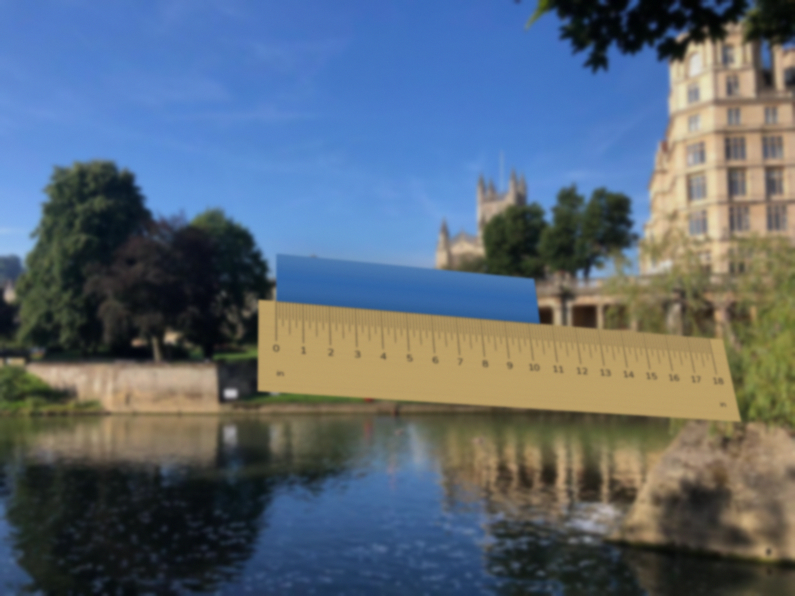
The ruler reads 10.5 in
